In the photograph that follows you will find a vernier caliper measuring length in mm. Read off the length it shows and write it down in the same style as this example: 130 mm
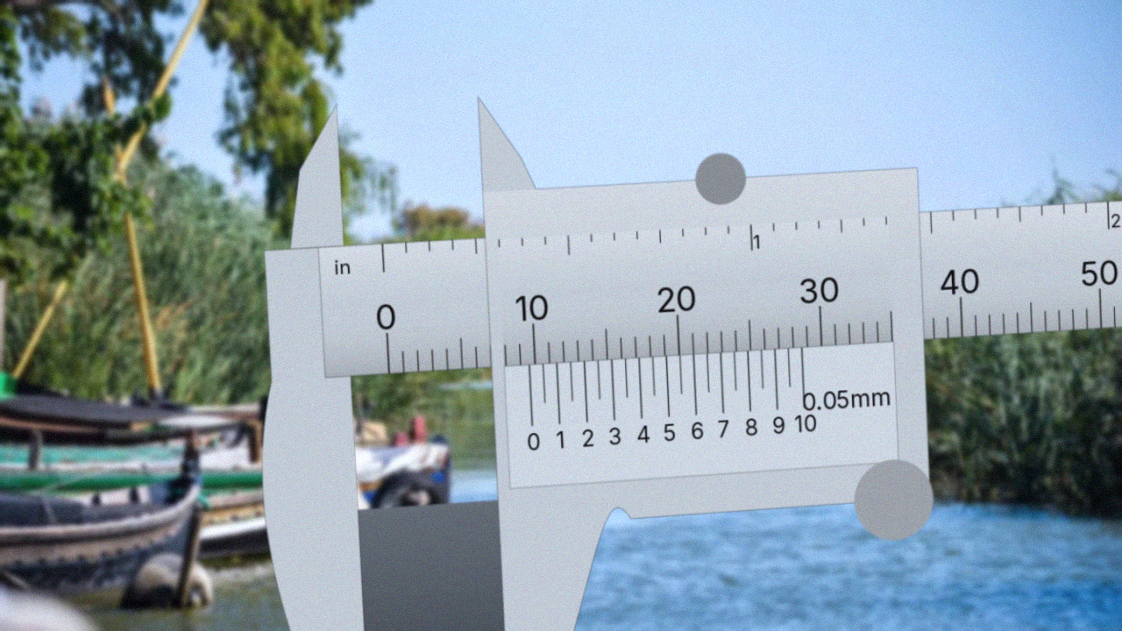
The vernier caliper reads 9.6 mm
